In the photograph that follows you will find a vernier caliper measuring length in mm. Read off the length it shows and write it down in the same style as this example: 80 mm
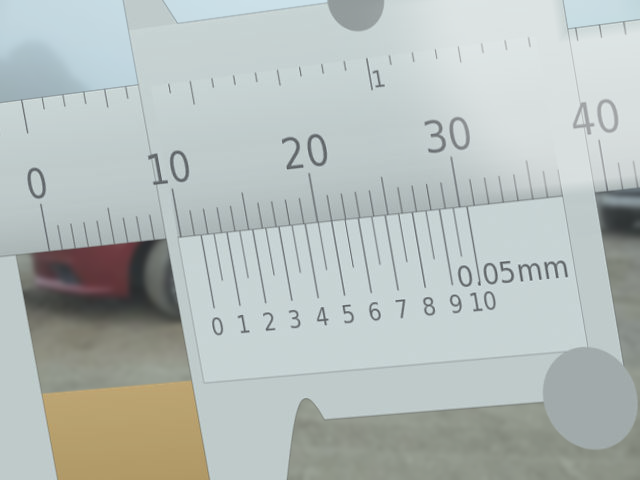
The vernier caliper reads 11.5 mm
